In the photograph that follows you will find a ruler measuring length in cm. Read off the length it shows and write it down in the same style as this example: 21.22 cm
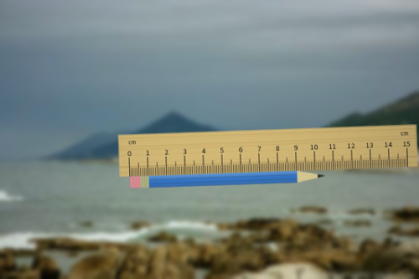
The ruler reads 10.5 cm
